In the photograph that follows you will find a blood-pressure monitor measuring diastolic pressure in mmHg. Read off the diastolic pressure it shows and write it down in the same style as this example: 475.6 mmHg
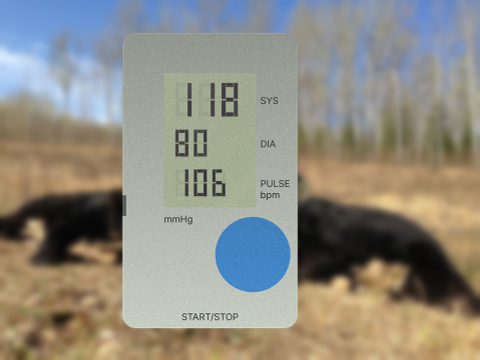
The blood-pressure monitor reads 80 mmHg
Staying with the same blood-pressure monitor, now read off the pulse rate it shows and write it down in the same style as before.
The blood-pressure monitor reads 106 bpm
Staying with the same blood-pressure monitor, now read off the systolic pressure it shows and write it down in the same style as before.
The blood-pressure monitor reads 118 mmHg
